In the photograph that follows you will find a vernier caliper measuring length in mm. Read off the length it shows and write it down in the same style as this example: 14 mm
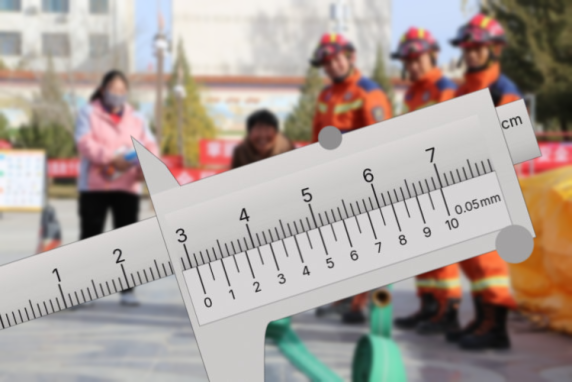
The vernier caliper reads 30.8 mm
